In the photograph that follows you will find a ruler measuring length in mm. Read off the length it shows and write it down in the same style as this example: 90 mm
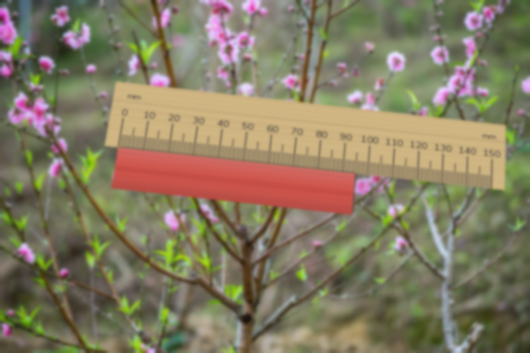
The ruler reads 95 mm
